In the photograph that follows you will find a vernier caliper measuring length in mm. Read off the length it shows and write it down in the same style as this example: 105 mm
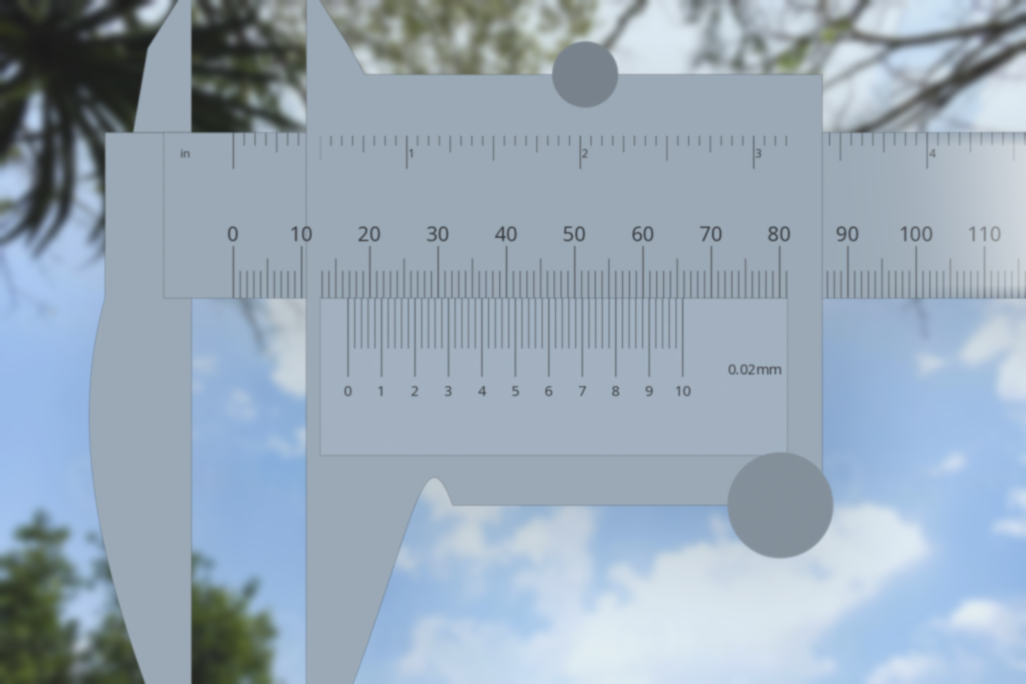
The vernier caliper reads 16.8 mm
